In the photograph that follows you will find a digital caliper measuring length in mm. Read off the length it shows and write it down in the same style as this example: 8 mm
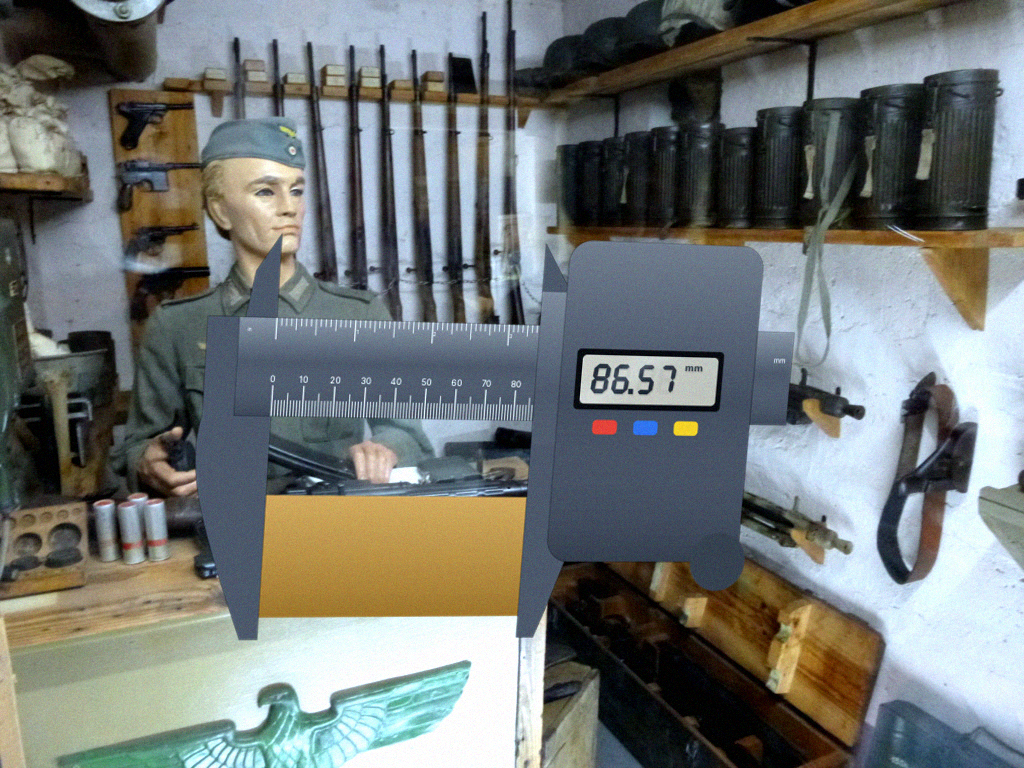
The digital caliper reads 86.57 mm
